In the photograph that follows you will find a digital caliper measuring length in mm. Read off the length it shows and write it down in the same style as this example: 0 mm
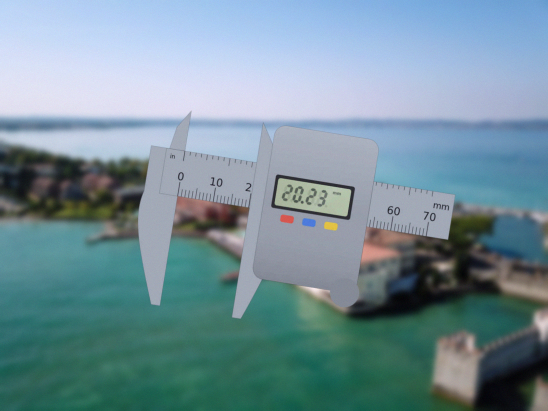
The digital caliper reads 20.23 mm
